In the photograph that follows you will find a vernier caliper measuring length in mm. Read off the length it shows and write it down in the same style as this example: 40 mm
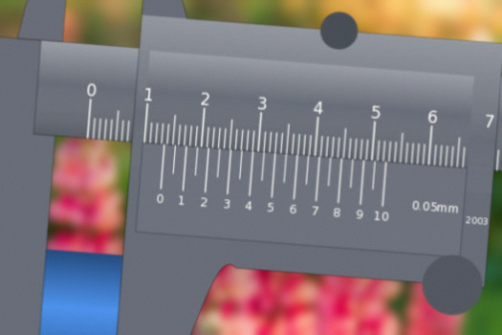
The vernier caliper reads 13.5 mm
